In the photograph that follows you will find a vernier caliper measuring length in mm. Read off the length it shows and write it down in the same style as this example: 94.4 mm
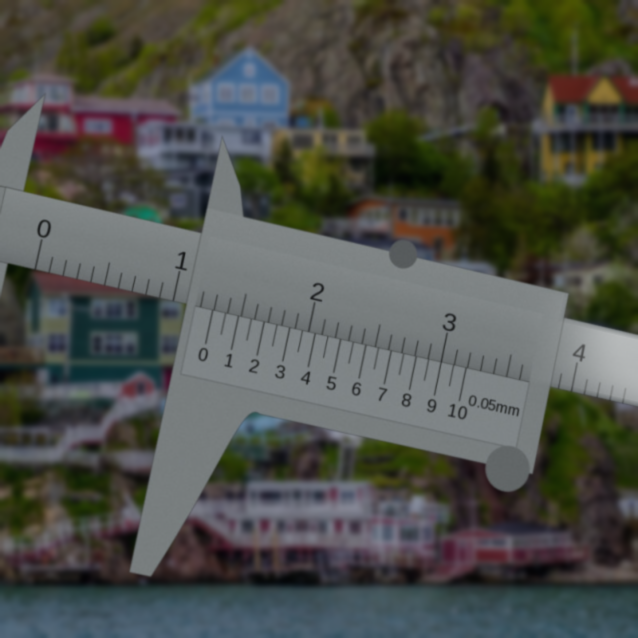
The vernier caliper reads 12.9 mm
